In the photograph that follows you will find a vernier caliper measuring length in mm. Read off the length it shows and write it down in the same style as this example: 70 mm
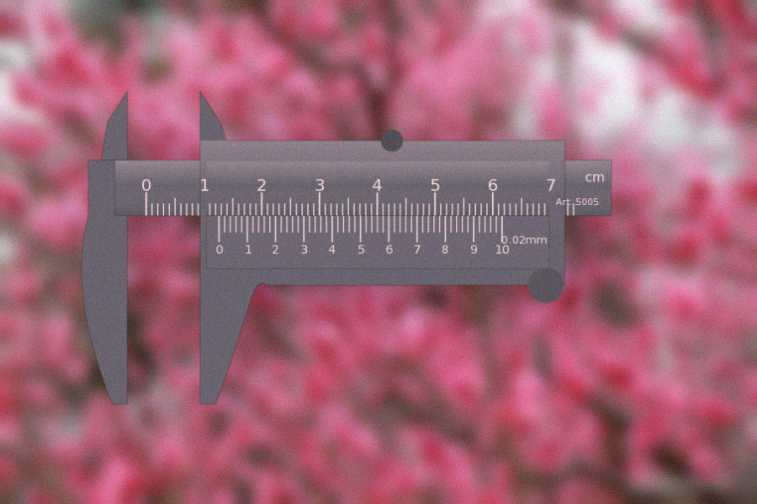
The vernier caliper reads 12.6 mm
